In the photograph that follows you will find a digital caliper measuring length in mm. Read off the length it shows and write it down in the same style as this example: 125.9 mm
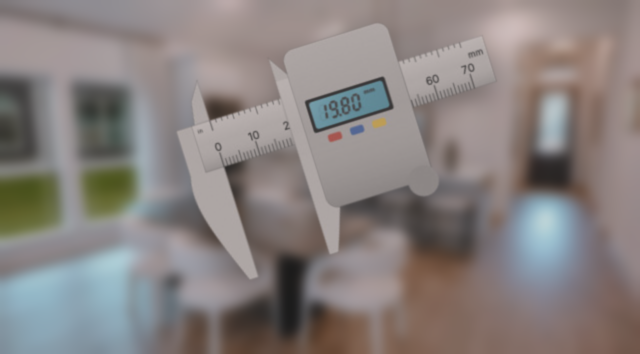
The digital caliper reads 19.80 mm
